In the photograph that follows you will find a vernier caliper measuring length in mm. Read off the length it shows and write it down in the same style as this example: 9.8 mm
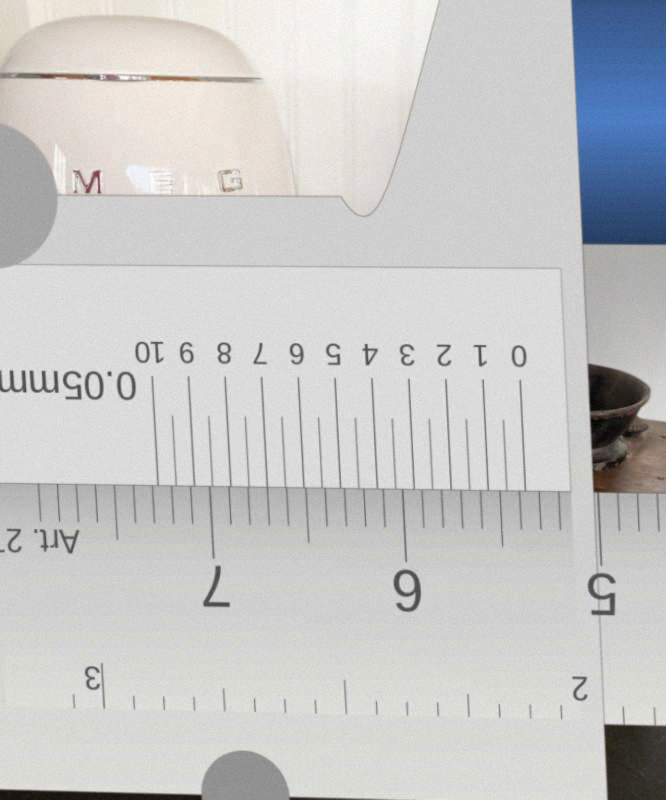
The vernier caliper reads 53.7 mm
